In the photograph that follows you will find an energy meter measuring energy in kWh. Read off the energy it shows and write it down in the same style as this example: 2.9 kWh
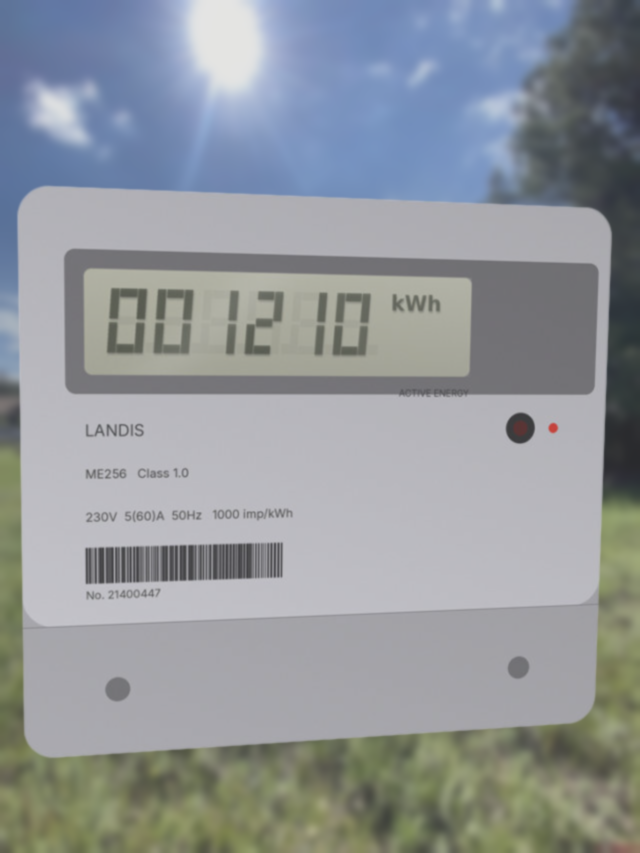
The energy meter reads 1210 kWh
